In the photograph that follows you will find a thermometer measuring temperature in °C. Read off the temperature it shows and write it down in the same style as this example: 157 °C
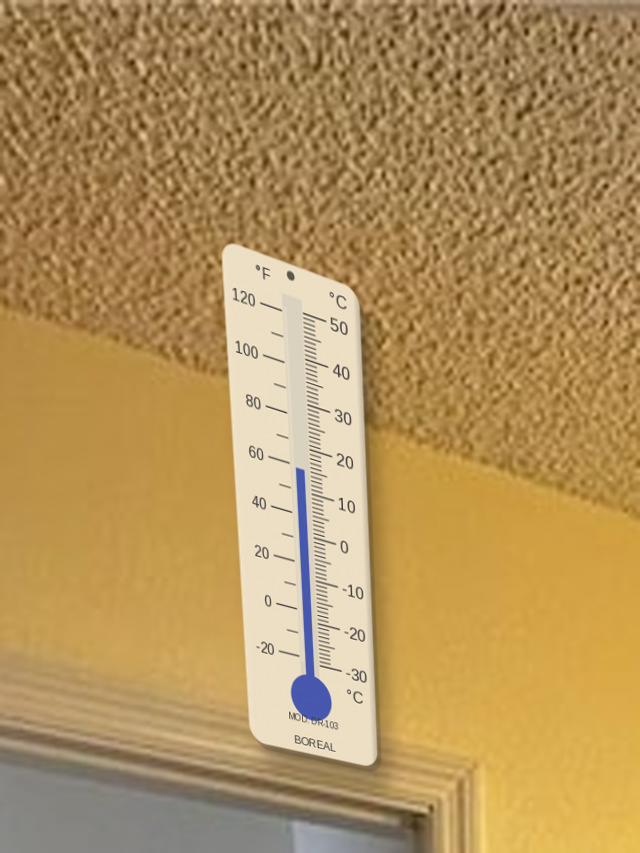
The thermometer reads 15 °C
